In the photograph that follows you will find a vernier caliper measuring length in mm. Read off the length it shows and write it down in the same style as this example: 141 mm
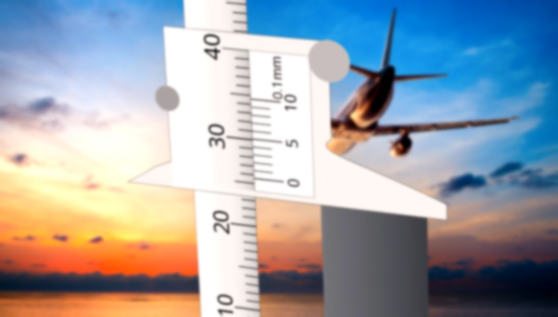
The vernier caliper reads 25.6 mm
